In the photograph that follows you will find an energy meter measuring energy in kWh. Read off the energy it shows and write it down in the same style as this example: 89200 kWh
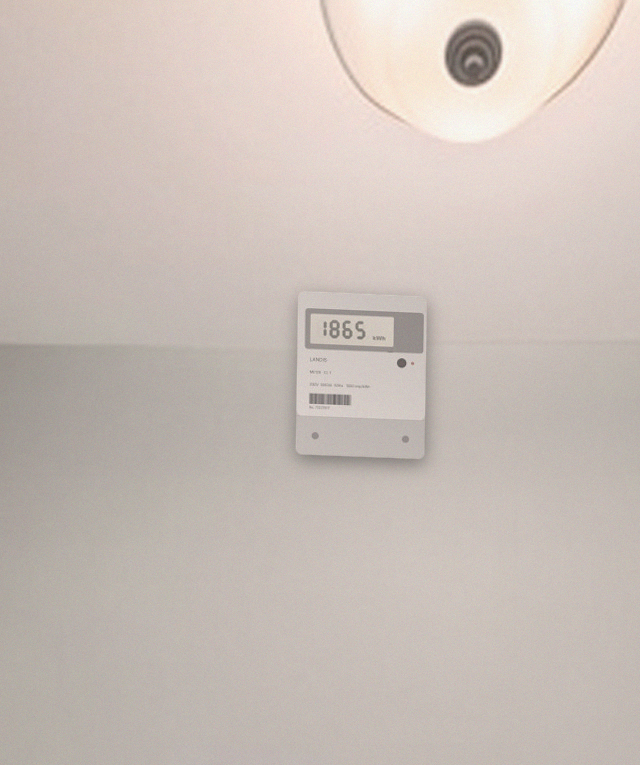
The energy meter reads 1865 kWh
